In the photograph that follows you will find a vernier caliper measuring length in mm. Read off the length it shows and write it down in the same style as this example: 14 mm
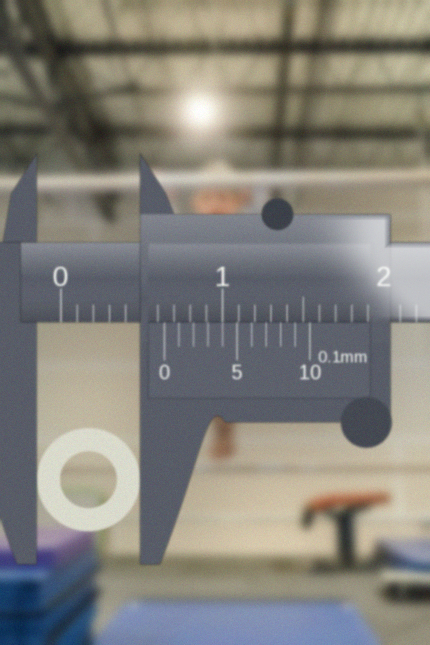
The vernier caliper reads 6.4 mm
